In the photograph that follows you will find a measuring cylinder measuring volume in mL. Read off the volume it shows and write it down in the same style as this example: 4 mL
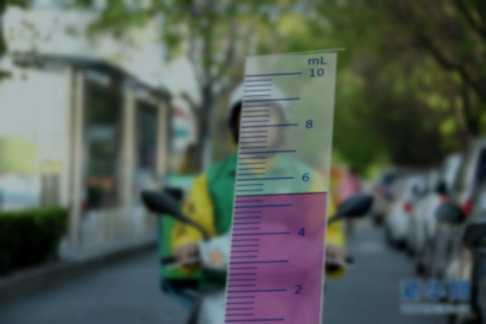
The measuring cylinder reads 5.4 mL
